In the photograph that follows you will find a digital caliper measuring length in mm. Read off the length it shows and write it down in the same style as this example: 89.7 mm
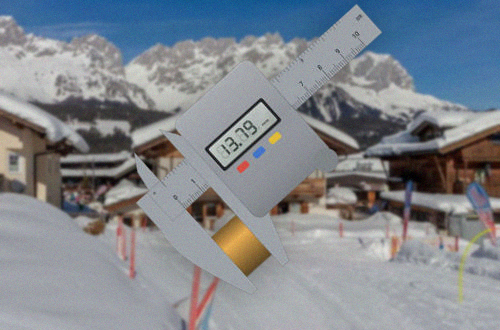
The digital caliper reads 13.79 mm
